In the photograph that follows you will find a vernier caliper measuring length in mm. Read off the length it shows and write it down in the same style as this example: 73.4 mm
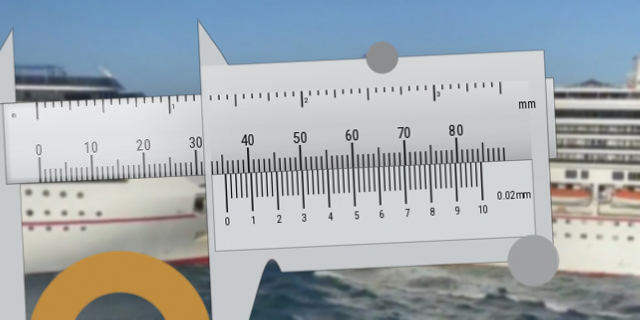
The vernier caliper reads 35.5 mm
